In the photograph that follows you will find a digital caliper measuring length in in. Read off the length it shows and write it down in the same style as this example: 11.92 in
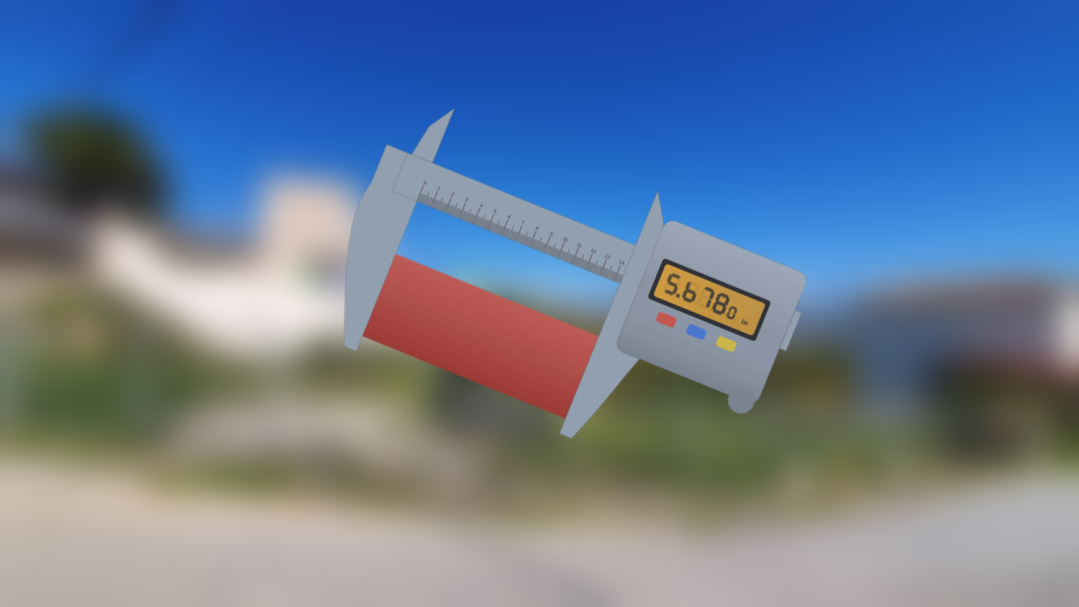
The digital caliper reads 5.6780 in
